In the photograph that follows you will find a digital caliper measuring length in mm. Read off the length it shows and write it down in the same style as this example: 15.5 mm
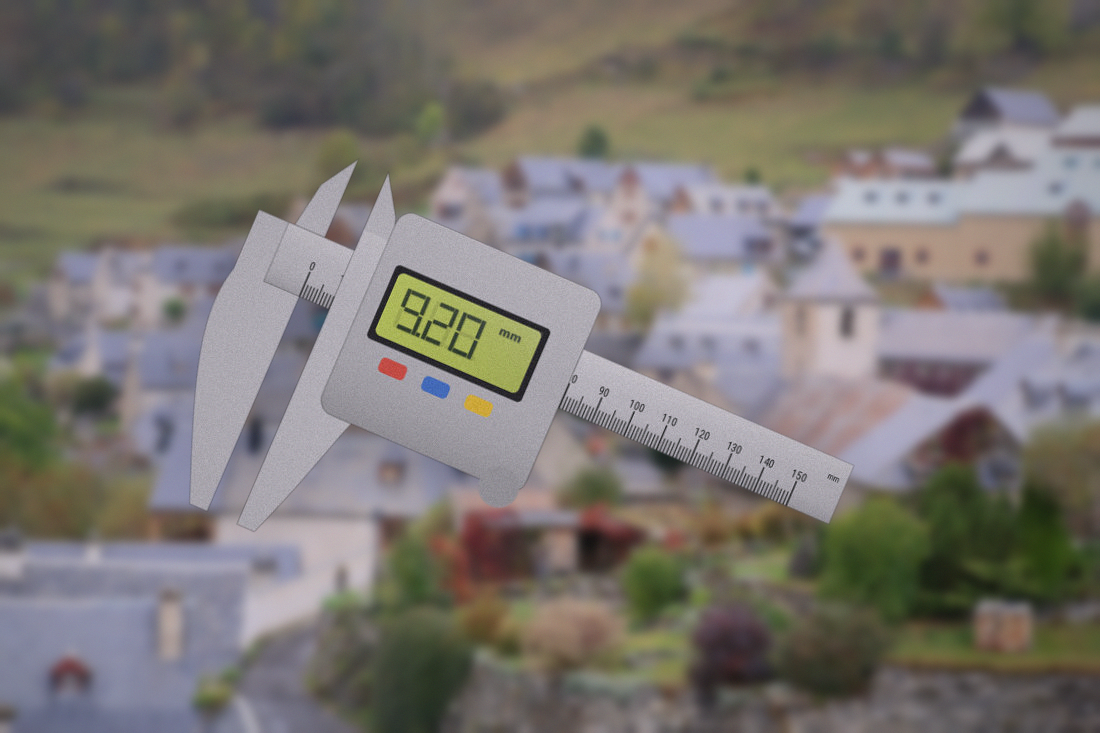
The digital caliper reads 9.20 mm
